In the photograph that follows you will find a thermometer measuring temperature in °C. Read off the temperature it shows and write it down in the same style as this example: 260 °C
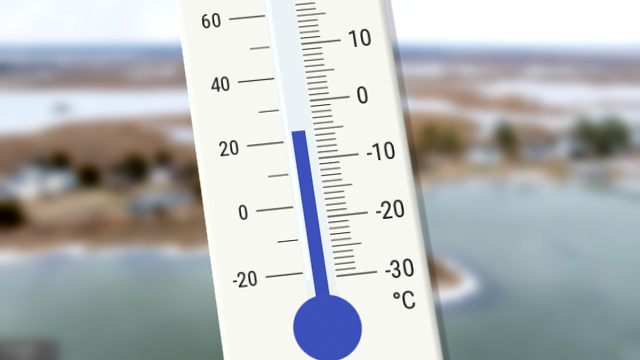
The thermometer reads -5 °C
